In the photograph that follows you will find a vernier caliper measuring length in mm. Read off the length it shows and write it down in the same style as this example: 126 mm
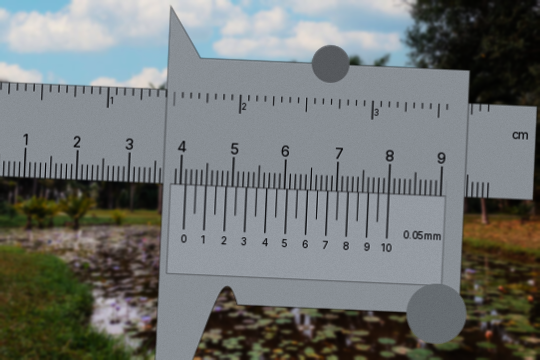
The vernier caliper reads 41.0 mm
